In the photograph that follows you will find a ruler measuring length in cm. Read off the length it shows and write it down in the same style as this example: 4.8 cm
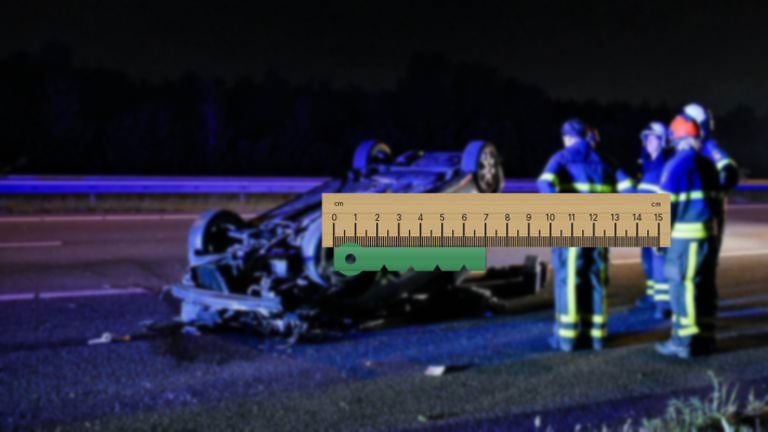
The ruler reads 7 cm
